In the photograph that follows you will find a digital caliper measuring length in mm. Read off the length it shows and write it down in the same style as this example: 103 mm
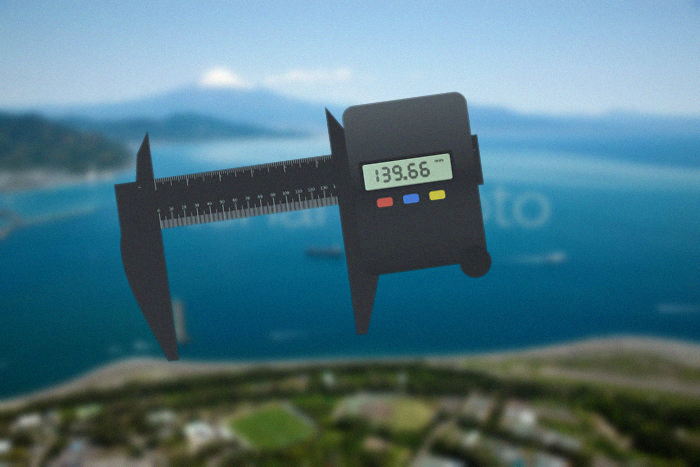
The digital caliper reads 139.66 mm
